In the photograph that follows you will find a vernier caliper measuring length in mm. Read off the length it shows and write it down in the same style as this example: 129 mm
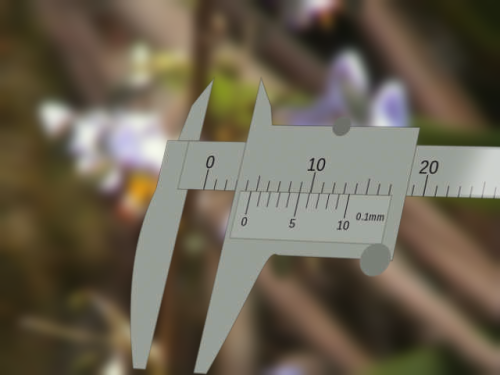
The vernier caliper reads 4.5 mm
